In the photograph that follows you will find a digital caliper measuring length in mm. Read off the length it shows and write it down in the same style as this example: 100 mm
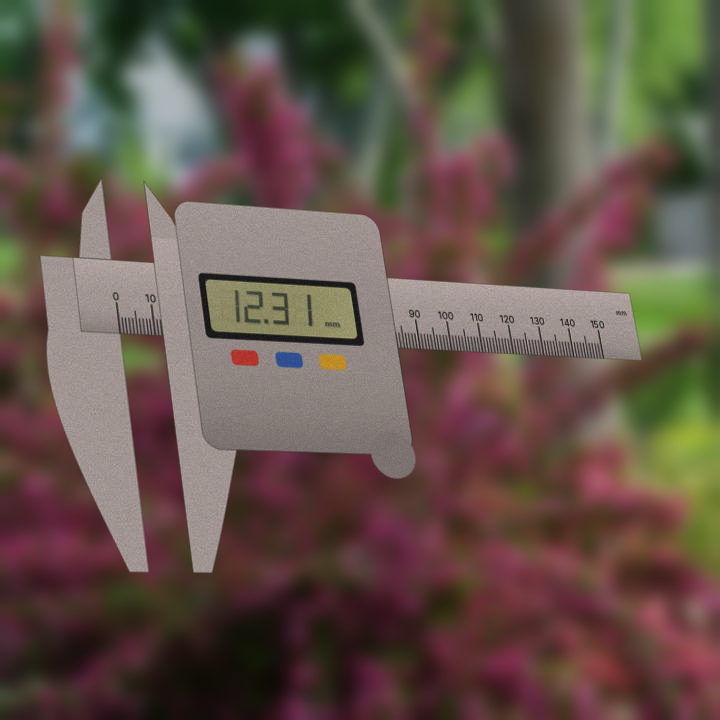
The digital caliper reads 12.31 mm
